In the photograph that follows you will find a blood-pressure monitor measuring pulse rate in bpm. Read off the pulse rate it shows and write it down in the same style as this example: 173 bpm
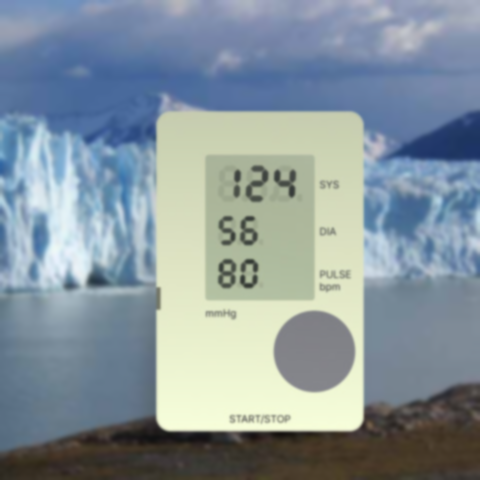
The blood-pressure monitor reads 80 bpm
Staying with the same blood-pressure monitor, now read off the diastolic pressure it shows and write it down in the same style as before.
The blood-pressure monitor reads 56 mmHg
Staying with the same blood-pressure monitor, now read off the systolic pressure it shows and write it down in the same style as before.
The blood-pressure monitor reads 124 mmHg
